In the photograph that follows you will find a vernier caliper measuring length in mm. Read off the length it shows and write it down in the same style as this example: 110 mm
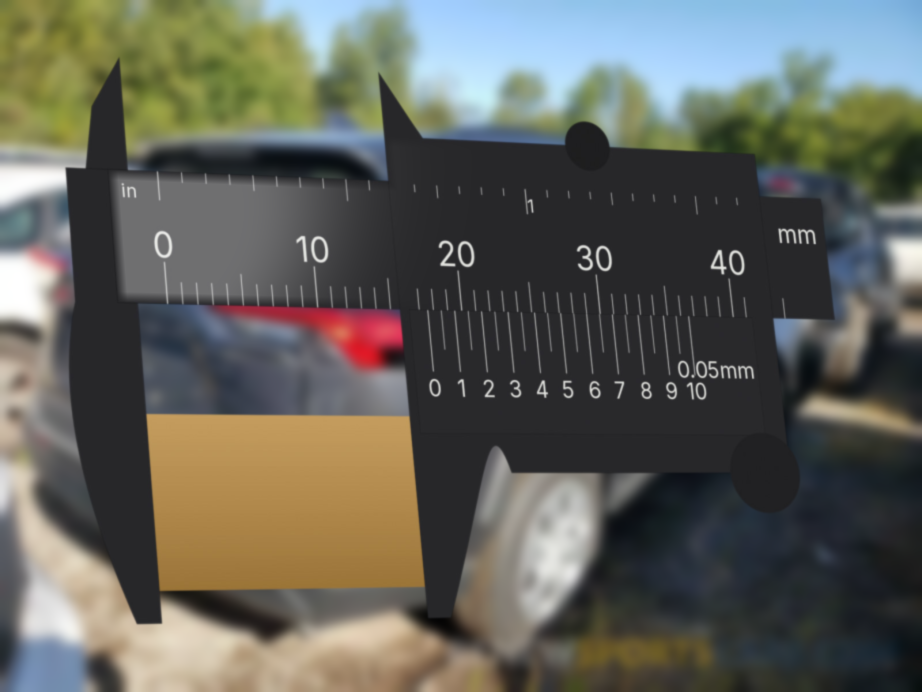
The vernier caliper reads 17.6 mm
